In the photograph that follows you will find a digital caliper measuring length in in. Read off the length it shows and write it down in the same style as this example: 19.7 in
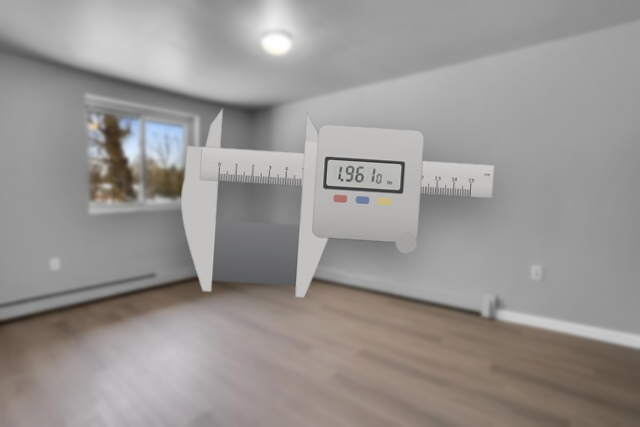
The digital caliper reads 1.9610 in
